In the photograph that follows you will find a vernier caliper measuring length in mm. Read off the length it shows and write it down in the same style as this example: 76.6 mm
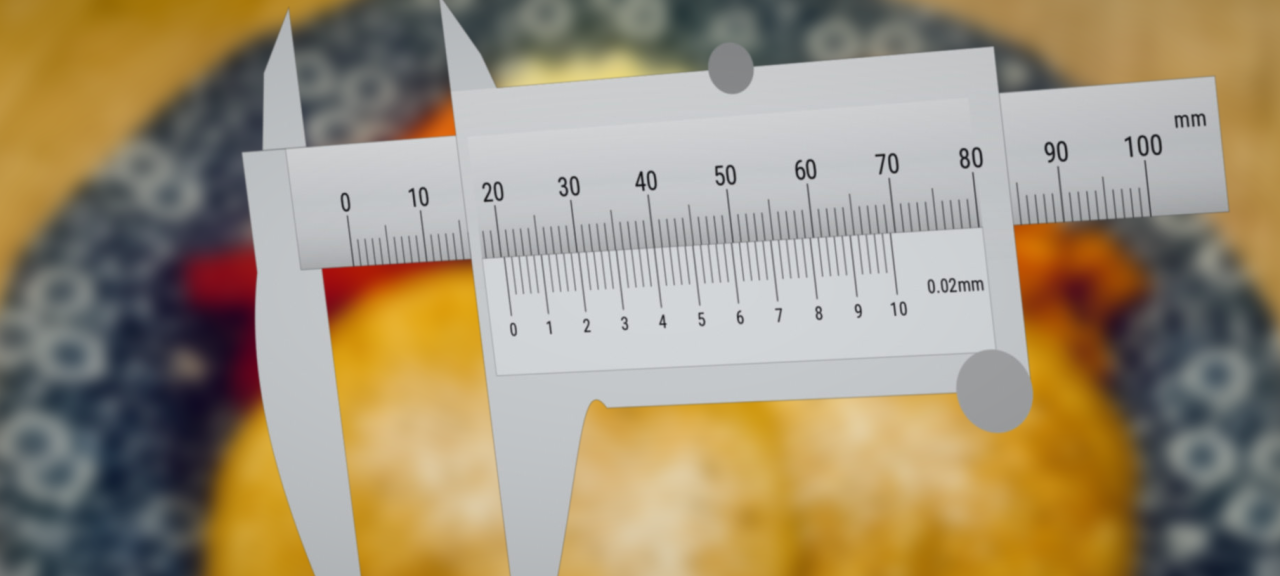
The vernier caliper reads 20.4 mm
